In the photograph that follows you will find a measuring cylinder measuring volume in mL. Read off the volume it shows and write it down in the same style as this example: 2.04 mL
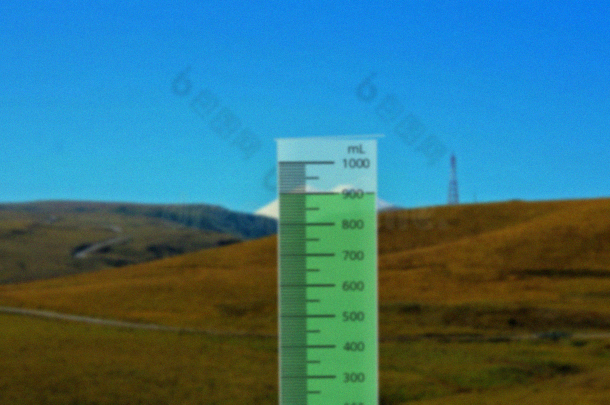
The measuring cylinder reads 900 mL
